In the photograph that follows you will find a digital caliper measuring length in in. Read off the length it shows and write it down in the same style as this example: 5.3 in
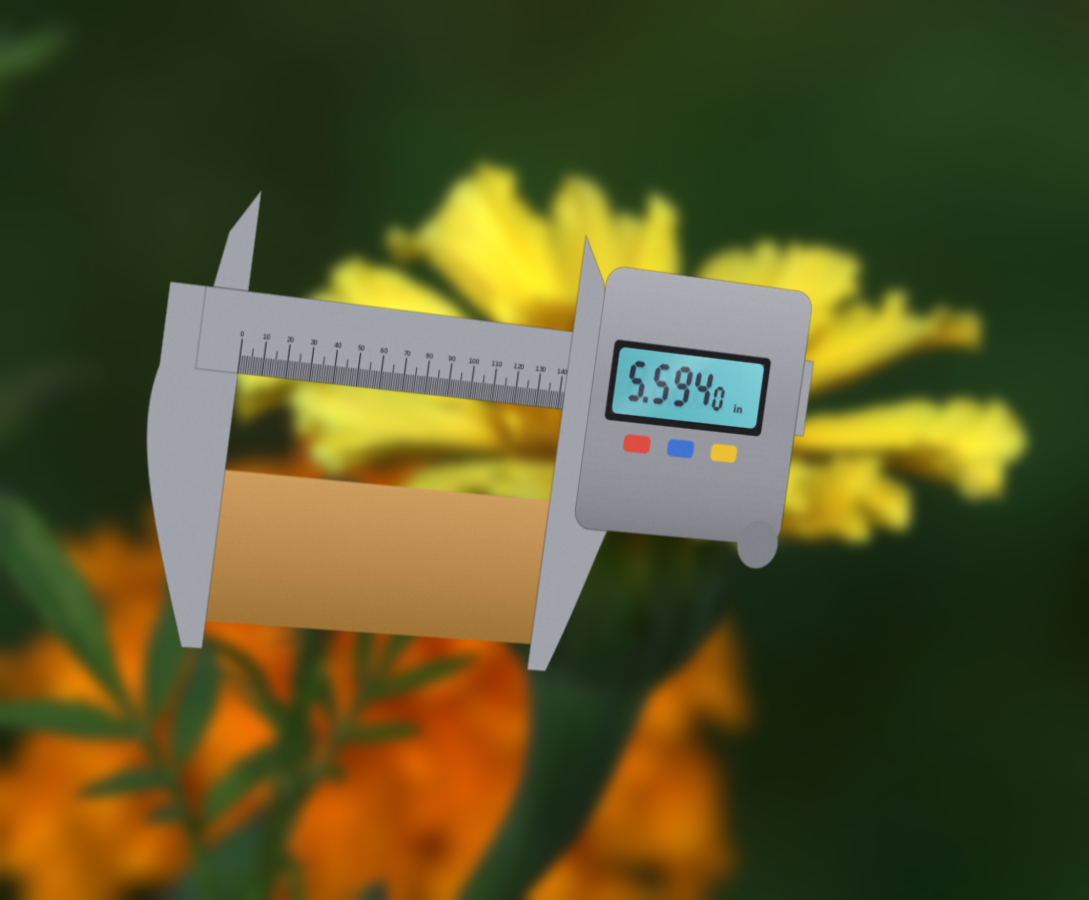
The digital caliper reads 5.5940 in
